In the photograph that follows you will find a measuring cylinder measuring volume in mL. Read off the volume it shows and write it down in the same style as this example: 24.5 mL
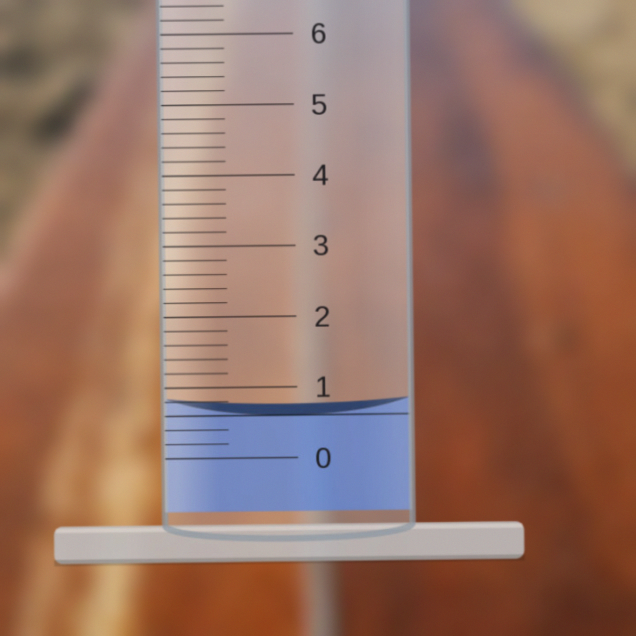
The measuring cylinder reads 0.6 mL
